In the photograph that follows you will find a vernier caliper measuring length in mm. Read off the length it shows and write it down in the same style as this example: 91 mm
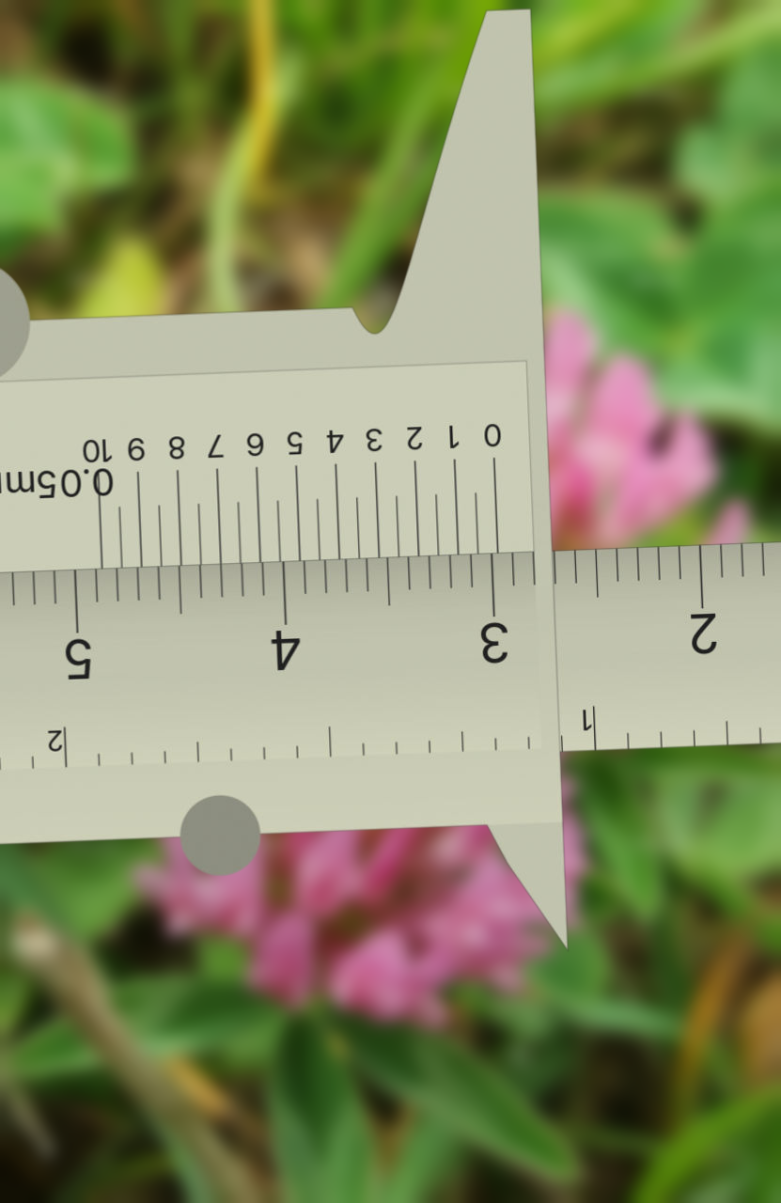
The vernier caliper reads 29.7 mm
